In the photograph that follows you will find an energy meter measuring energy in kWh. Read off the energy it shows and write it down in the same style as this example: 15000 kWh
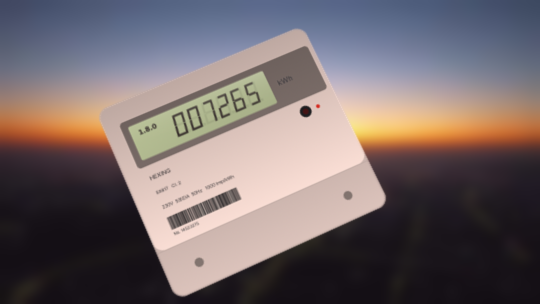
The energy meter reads 7265 kWh
